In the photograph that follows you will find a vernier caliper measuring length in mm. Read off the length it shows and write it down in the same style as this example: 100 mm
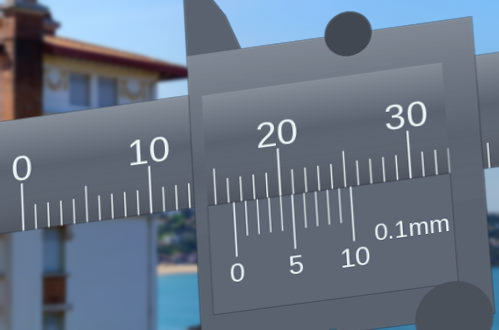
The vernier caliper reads 16.4 mm
